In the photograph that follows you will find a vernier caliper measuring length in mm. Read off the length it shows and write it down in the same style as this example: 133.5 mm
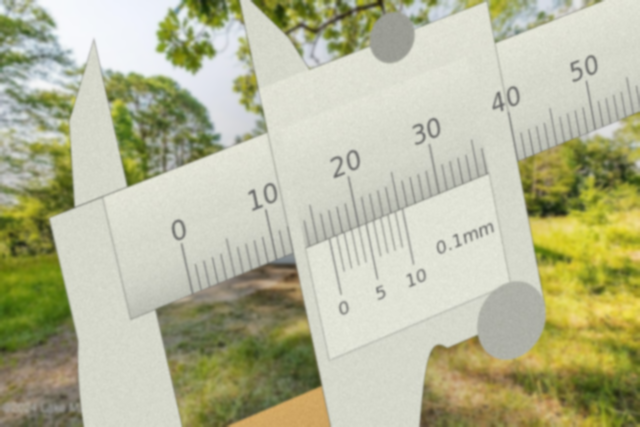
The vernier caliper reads 16.4 mm
